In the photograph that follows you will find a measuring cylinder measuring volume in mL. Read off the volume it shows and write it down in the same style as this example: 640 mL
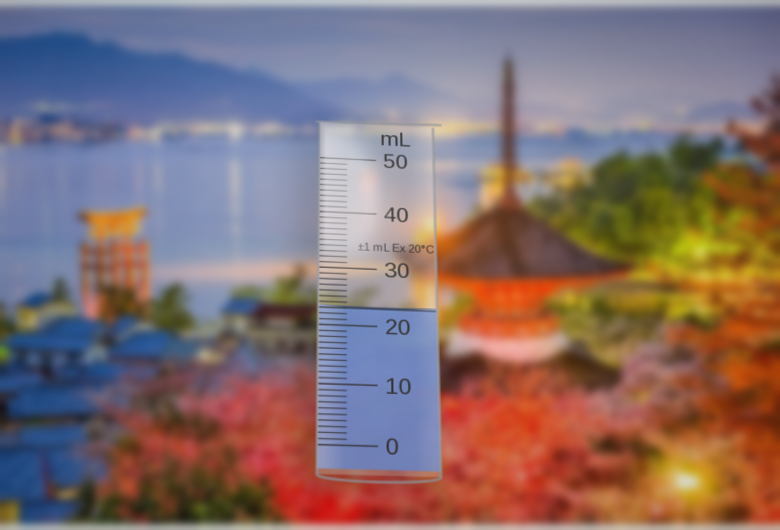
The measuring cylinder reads 23 mL
